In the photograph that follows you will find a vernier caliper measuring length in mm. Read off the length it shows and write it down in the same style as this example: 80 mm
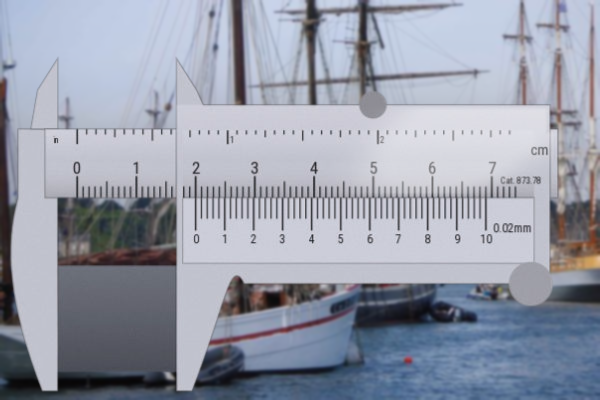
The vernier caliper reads 20.0 mm
